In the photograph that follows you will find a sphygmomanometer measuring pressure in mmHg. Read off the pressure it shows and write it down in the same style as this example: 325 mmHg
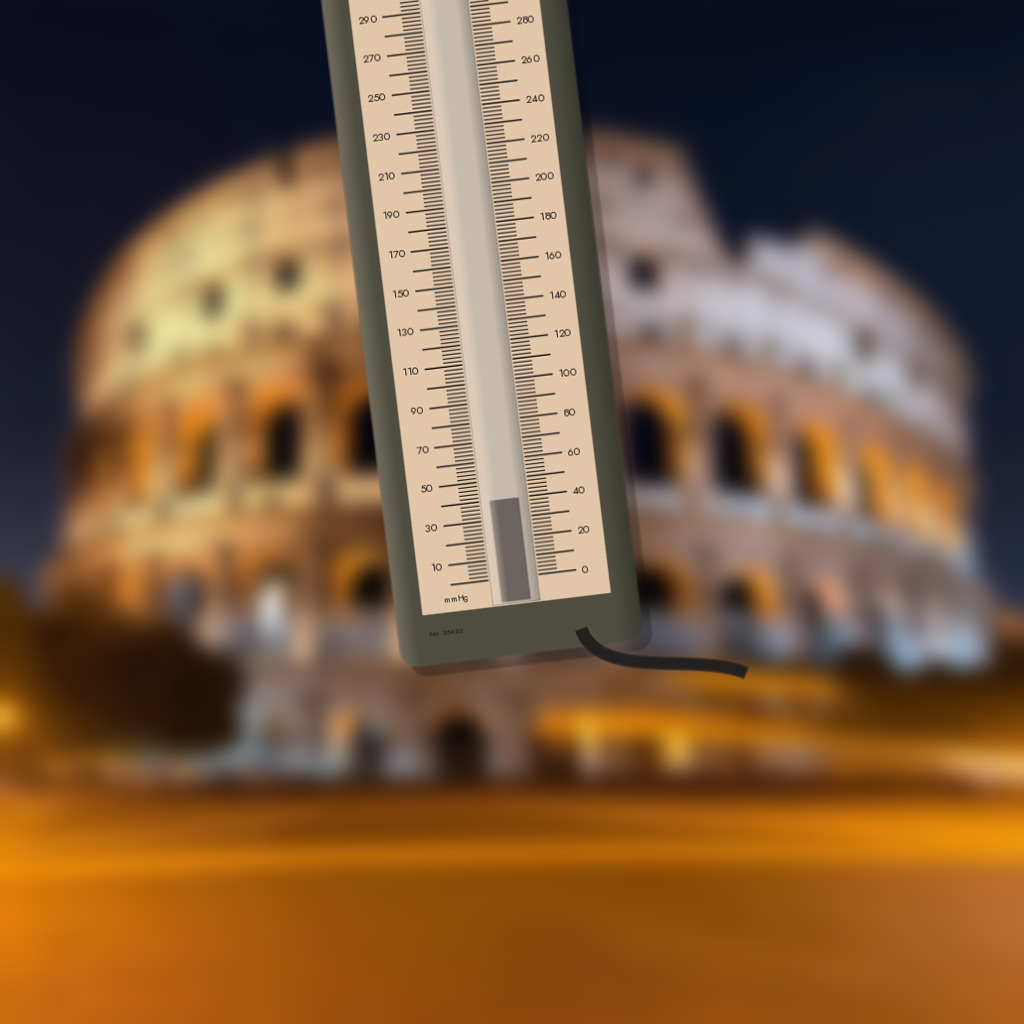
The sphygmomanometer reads 40 mmHg
